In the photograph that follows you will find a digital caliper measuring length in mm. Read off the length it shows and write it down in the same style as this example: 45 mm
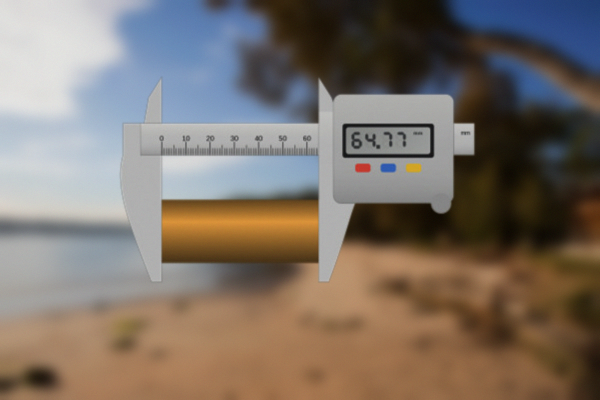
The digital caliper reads 64.77 mm
